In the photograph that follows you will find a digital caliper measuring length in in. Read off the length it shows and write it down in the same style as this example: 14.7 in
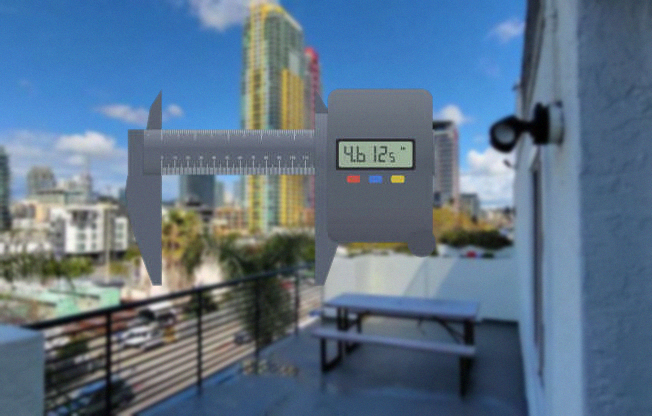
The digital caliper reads 4.6125 in
